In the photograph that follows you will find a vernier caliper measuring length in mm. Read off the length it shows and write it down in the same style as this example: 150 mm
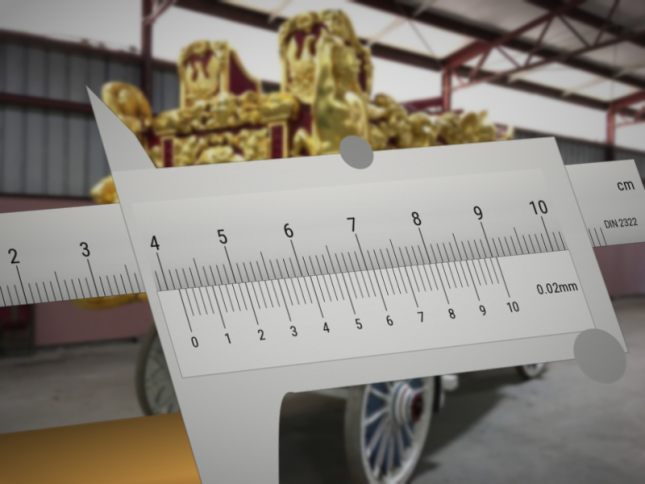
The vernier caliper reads 41.6 mm
